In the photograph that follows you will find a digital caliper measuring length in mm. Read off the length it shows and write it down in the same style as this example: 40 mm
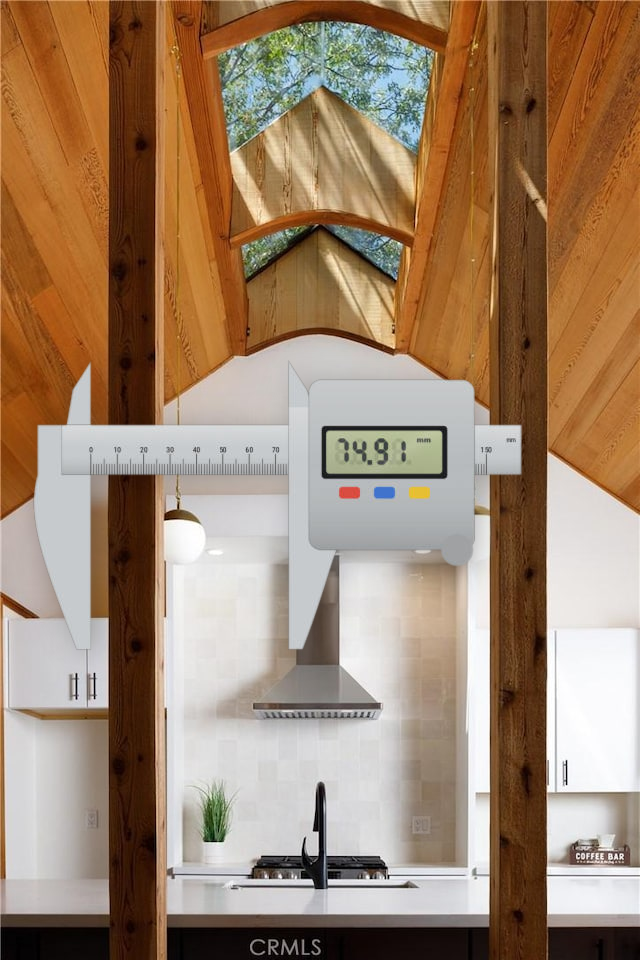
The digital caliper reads 74.91 mm
